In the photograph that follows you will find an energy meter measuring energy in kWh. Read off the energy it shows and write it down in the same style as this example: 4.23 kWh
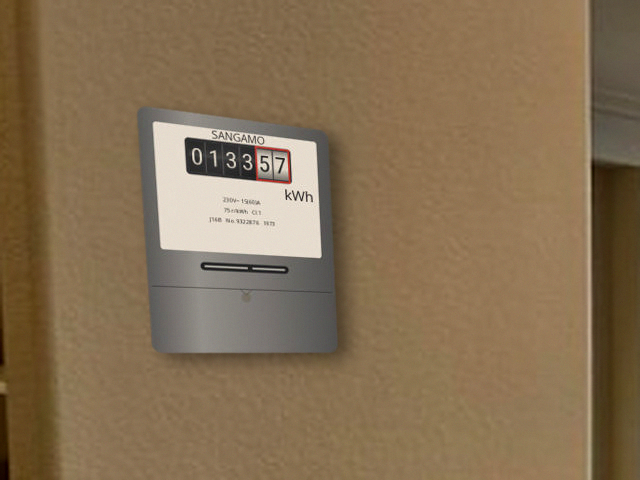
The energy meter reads 133.57 kWh
